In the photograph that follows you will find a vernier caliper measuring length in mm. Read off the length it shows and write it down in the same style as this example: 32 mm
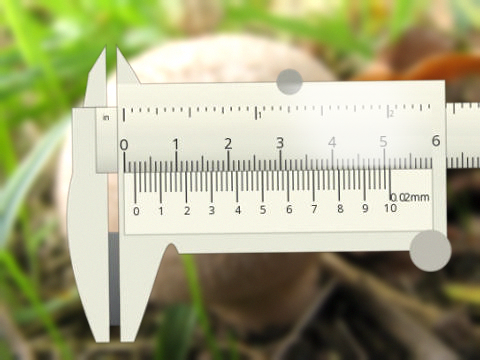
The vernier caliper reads 2.0 mm
